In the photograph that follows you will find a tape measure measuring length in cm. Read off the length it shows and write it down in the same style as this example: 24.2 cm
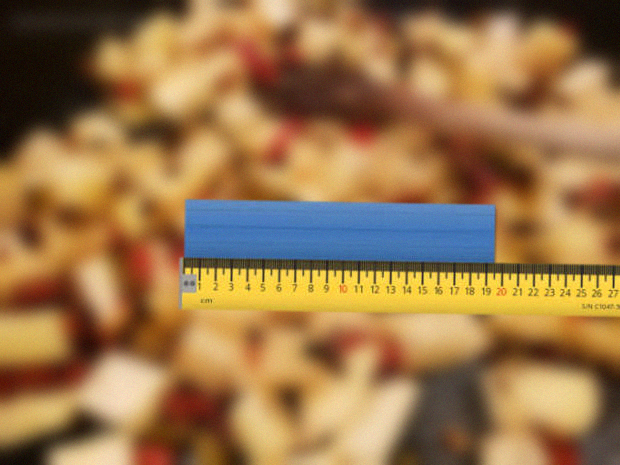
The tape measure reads 19.5 cm
